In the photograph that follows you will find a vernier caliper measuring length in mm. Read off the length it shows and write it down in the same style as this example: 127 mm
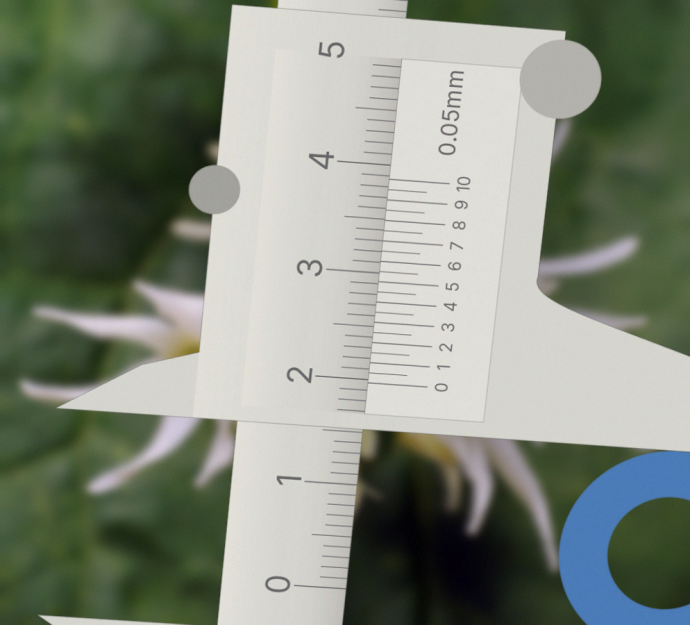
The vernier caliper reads 19.7 mm
